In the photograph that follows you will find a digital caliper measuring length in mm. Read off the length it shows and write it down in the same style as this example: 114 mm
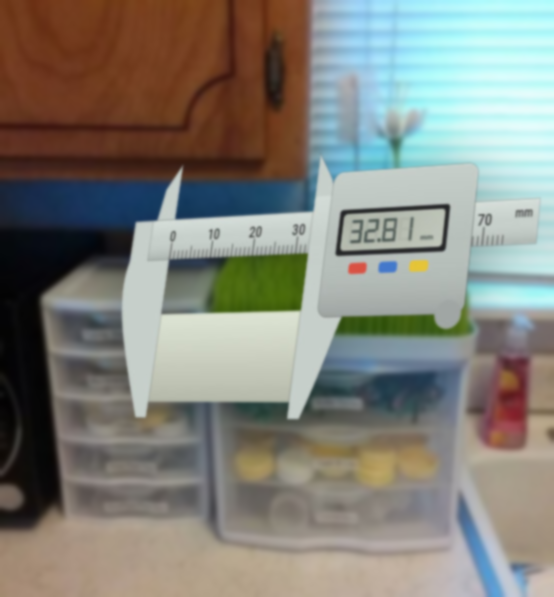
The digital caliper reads 32.81 mm
